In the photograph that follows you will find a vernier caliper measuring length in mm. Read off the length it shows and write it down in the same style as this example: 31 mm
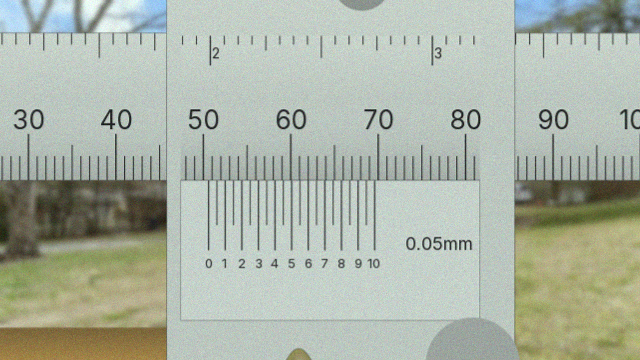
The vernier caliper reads 50.6 mm
